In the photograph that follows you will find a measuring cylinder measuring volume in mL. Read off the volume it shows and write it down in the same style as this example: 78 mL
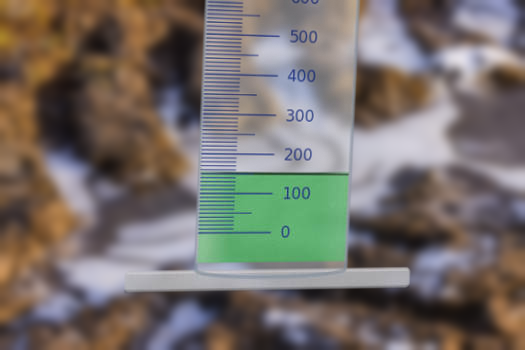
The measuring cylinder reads 150 mL
